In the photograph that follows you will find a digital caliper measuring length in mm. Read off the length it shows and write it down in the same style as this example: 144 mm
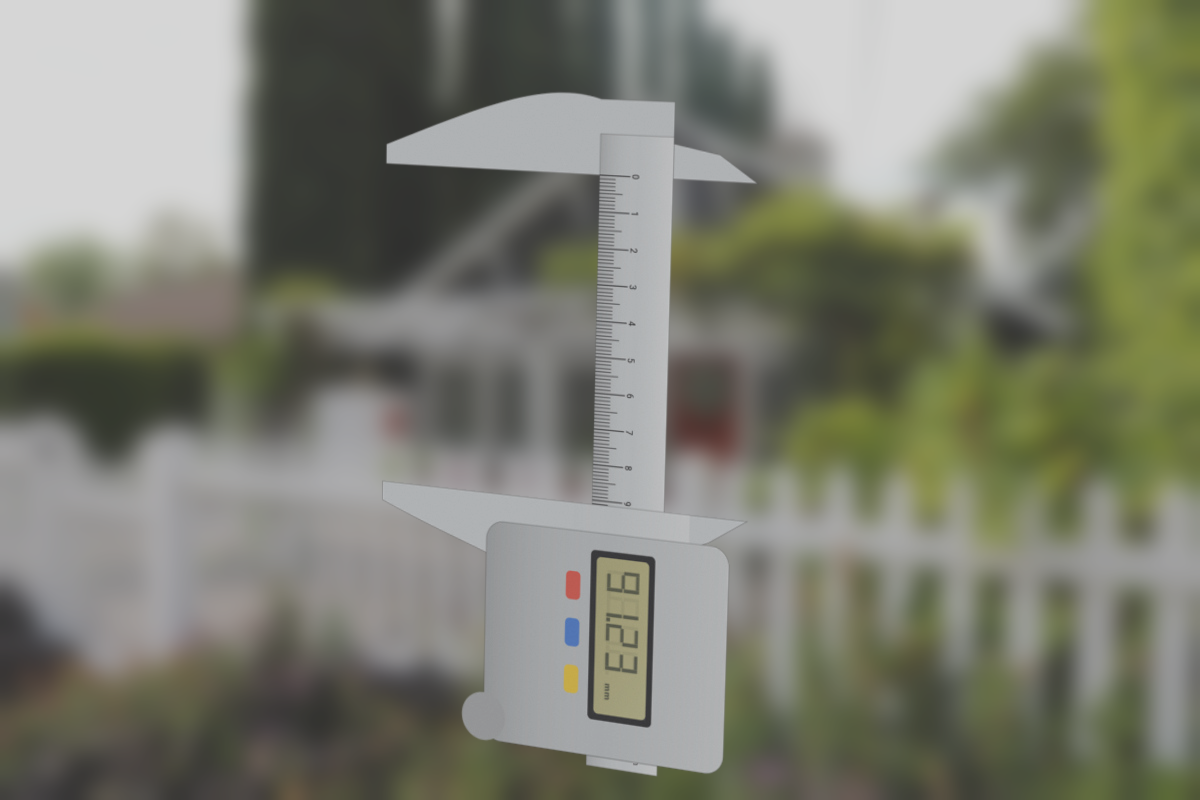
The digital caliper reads 91.23 mm
